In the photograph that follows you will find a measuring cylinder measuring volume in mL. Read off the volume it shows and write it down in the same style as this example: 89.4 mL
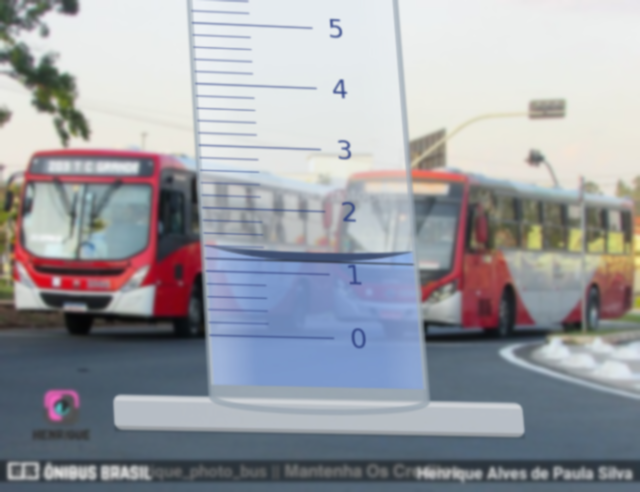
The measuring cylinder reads 1.2 mL
